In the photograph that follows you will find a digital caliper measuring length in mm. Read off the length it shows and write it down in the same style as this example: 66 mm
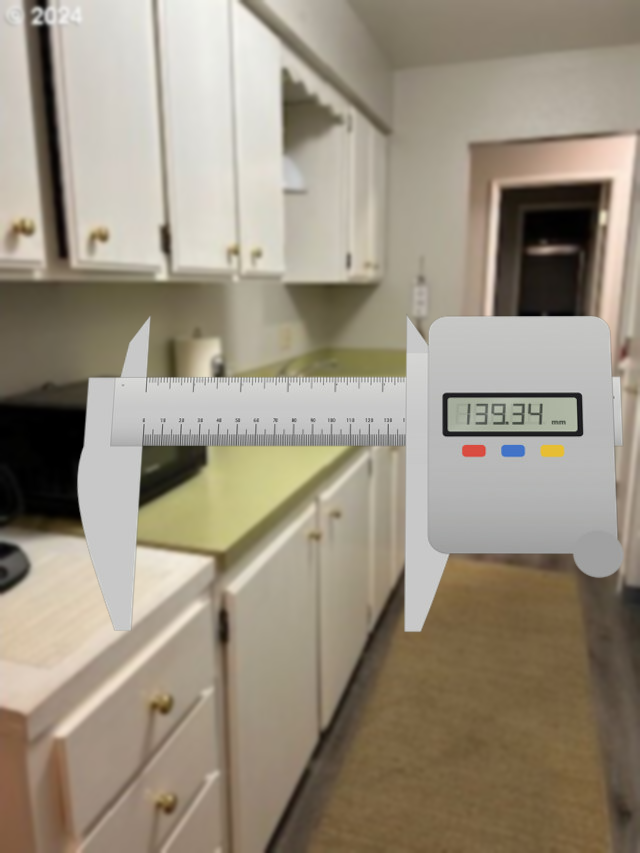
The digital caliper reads 139.34 mm
